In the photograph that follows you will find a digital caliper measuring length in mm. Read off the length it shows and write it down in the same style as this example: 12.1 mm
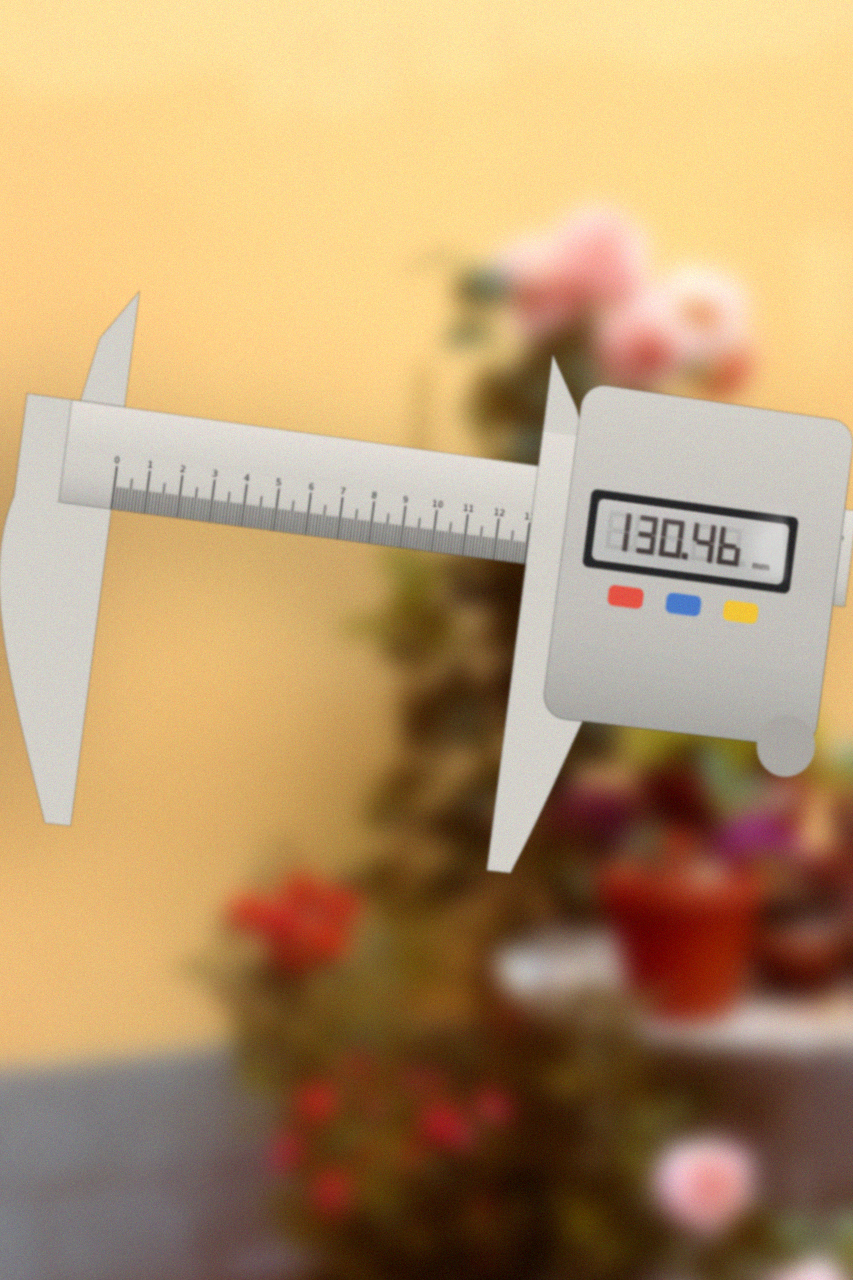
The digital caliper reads 130.46 mm
